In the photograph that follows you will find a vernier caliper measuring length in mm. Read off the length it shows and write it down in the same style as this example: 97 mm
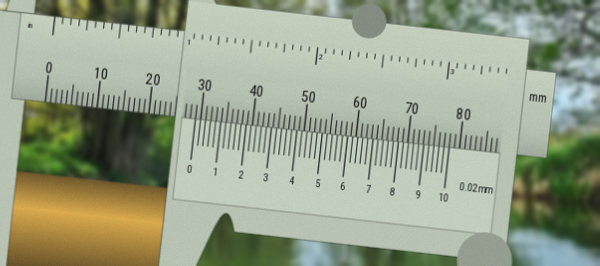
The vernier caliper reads 29.0 mm
